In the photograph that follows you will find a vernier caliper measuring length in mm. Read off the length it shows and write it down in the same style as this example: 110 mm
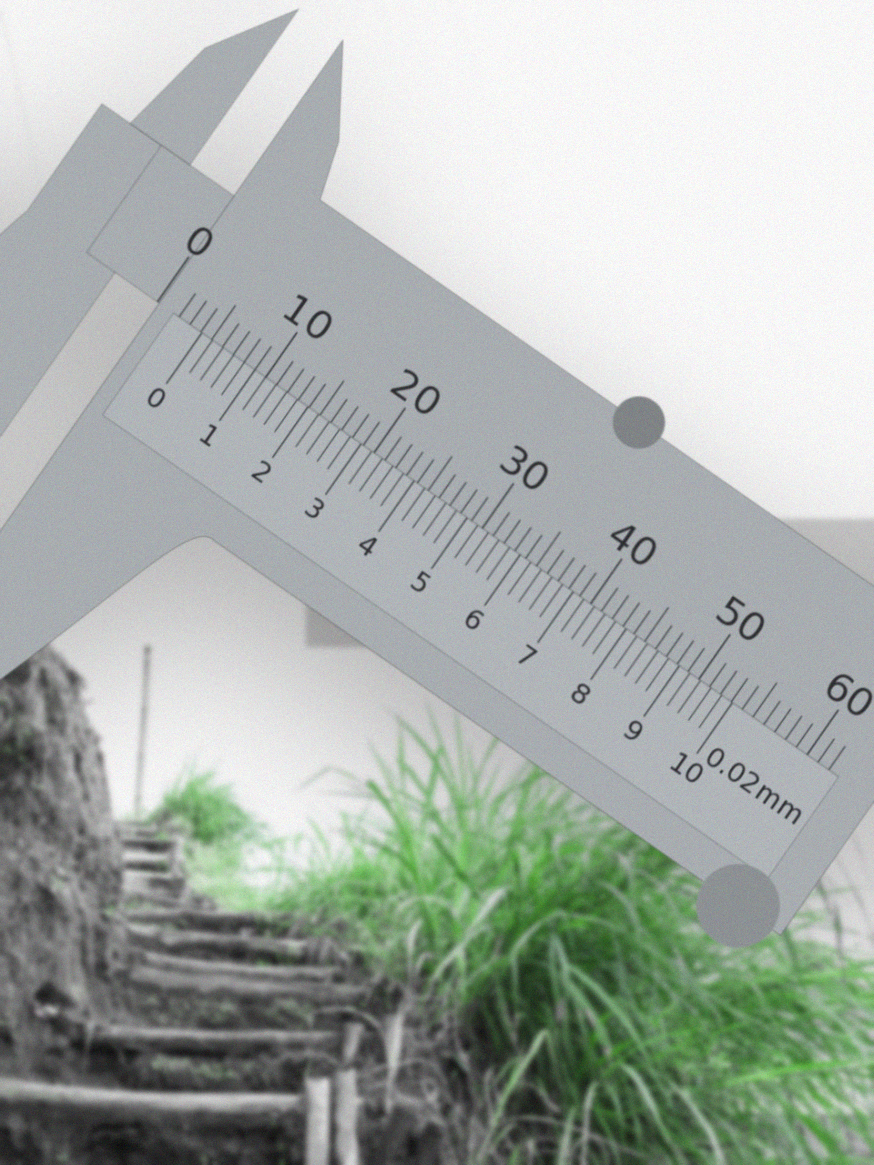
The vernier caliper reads 4.1 mm
